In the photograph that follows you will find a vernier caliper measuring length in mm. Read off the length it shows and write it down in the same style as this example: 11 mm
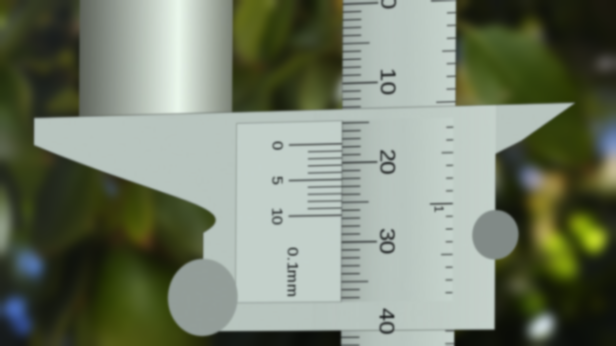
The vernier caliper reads 17.6 mm
